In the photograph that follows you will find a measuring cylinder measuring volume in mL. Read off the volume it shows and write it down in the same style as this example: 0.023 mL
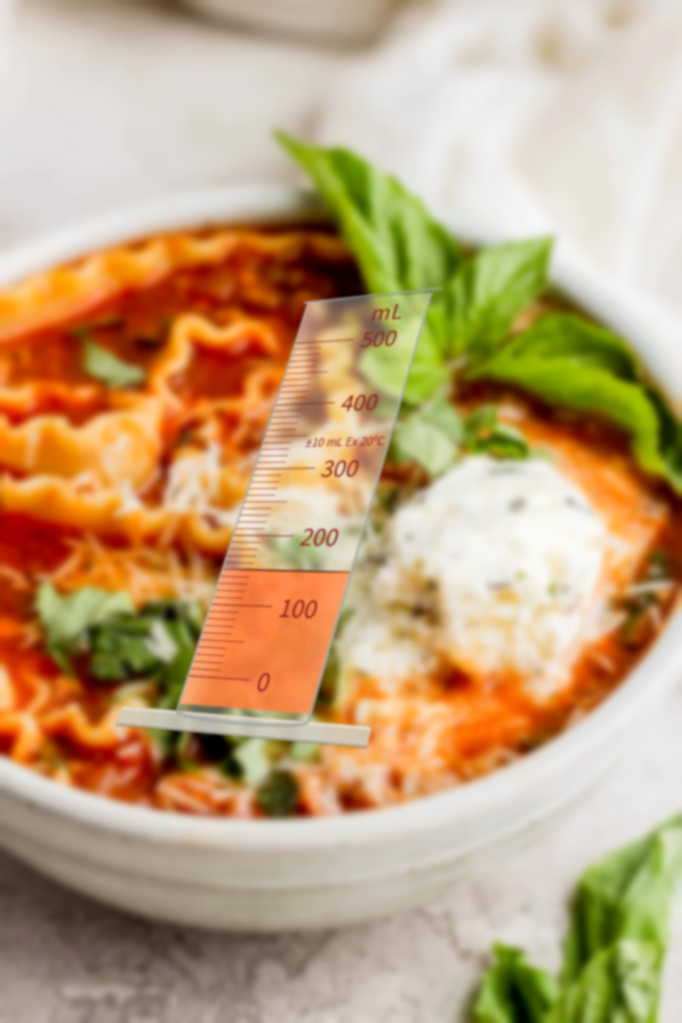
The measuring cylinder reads 150 mL
